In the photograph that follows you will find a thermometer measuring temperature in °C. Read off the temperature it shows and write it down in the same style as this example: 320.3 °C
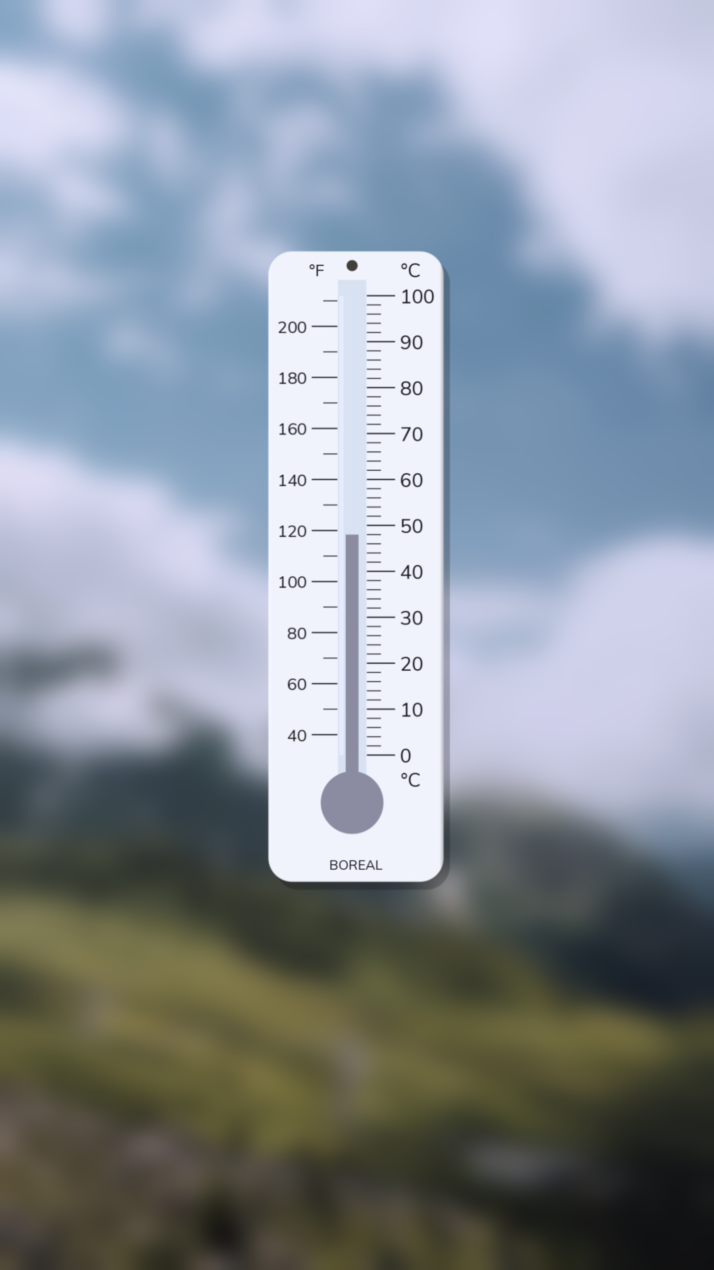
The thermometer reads 48 °C
